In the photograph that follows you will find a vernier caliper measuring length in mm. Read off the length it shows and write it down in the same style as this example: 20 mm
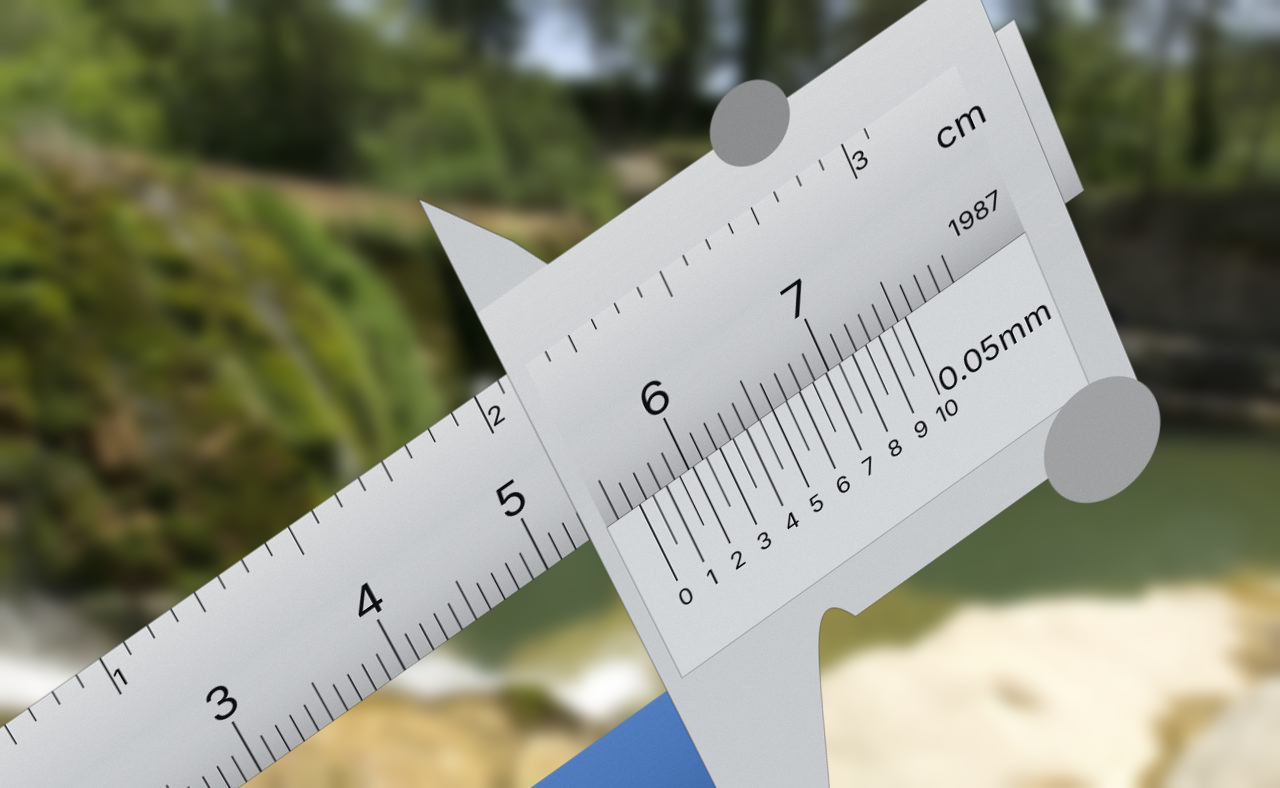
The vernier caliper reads 56.5 mm
